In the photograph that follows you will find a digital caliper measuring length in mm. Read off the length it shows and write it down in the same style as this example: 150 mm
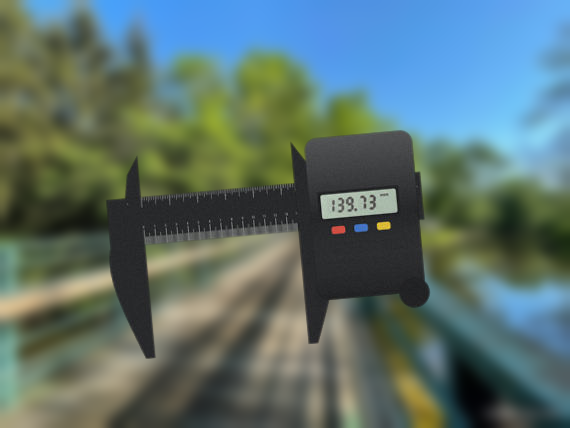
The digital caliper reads 139.73 mm
